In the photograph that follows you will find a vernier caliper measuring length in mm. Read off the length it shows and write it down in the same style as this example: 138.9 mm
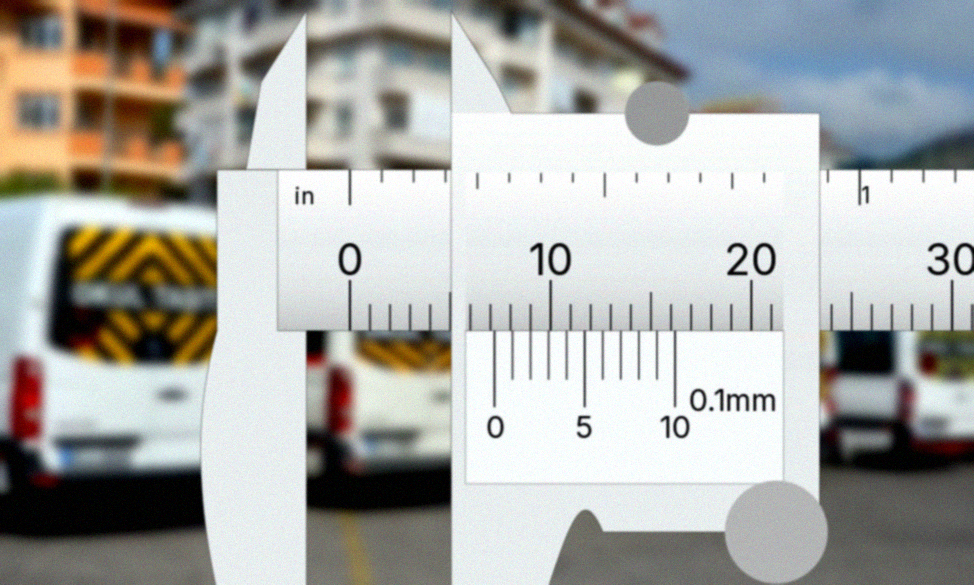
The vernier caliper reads 7.2 mm
